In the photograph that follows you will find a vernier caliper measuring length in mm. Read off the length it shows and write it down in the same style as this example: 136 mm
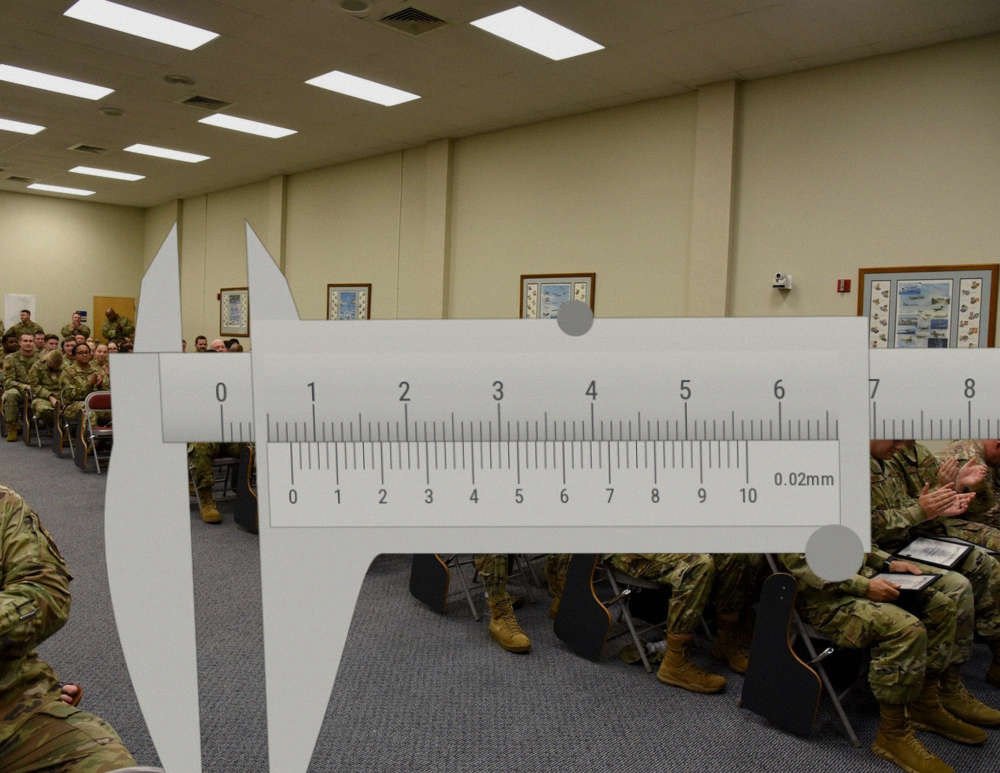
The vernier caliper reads 7.4 mm
